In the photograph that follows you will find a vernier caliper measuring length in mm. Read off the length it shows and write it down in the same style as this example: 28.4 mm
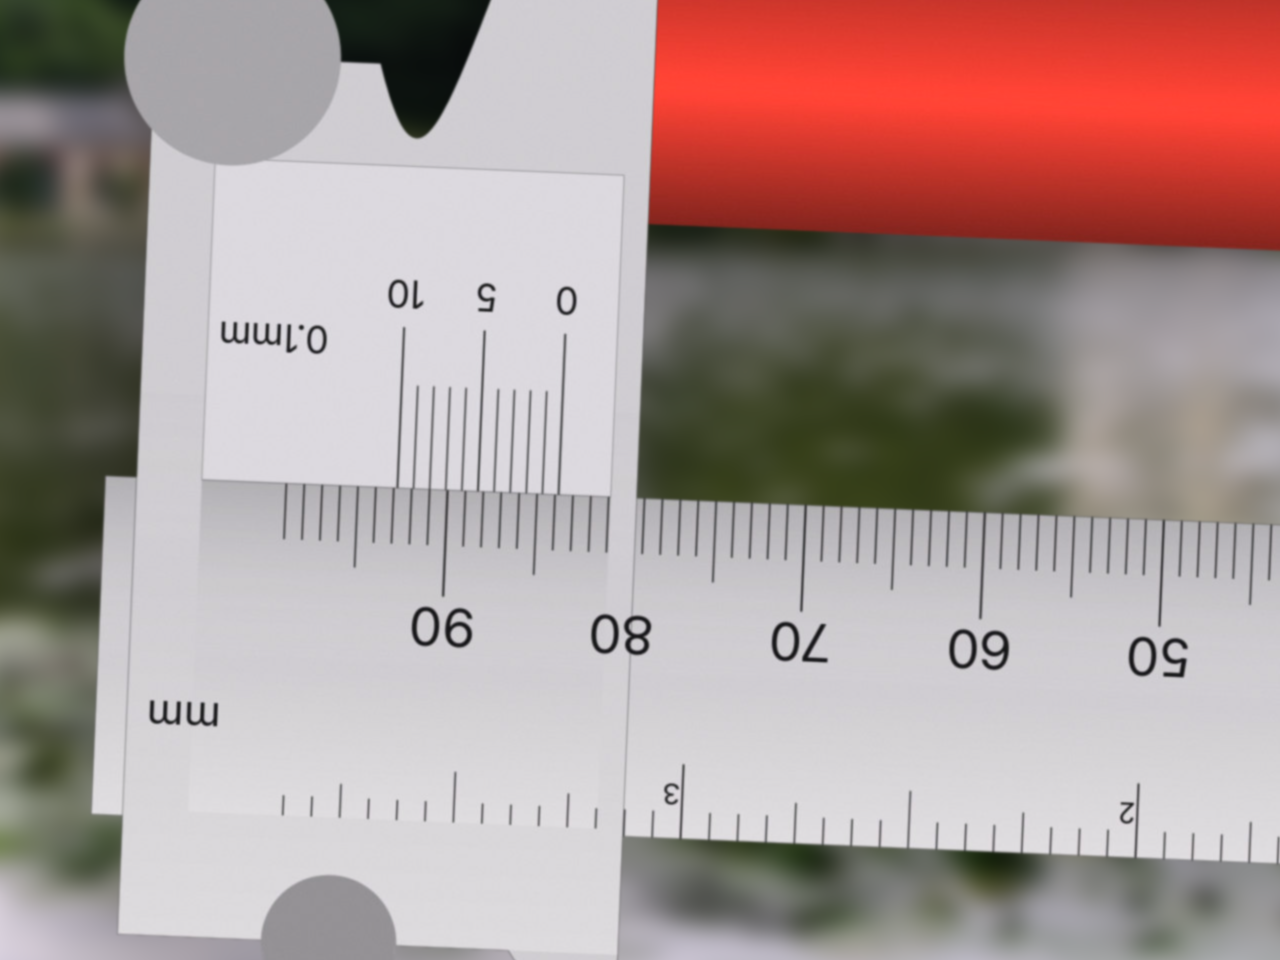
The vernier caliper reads 83.8 mm
